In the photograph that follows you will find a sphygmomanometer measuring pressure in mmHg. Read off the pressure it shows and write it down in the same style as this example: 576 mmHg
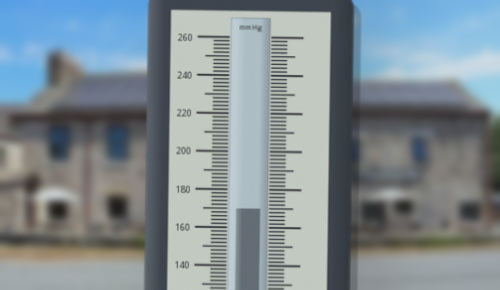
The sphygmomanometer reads 170 mmHg
